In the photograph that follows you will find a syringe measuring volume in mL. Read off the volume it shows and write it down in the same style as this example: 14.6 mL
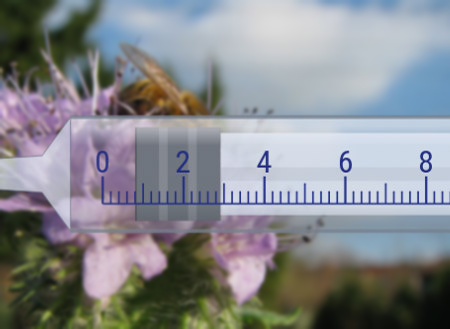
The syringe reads 0.8 mL
